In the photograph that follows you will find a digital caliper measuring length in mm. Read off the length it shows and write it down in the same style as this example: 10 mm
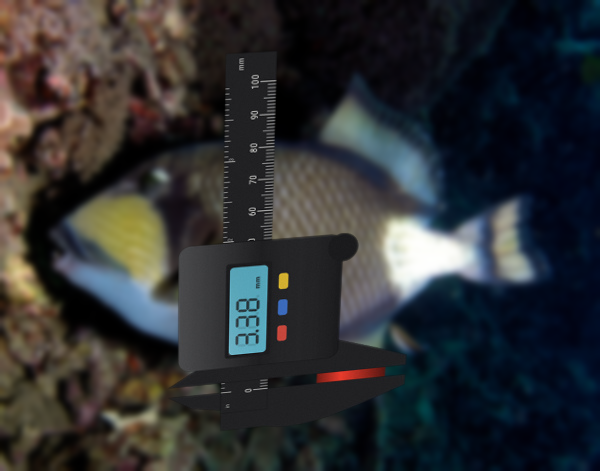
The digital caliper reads 3.38 mm
